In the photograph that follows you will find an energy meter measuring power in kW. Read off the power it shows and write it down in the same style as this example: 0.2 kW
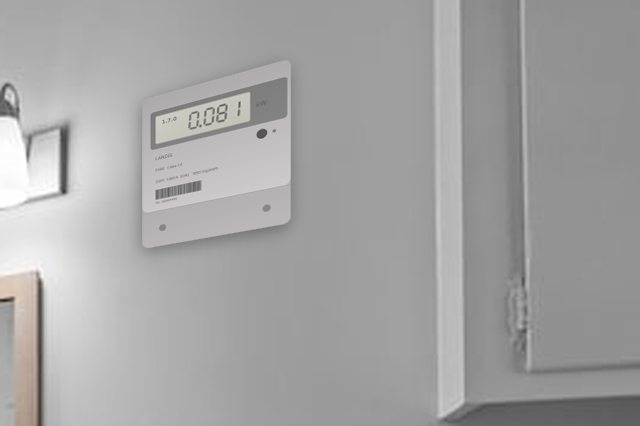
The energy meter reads 0.081 kW
